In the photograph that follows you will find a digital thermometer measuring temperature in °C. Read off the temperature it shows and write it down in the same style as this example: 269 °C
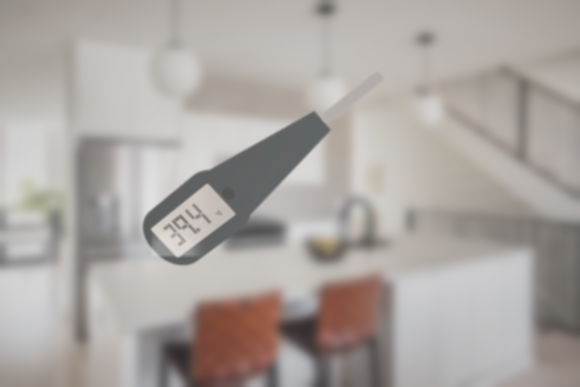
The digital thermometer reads 39.4 °C
